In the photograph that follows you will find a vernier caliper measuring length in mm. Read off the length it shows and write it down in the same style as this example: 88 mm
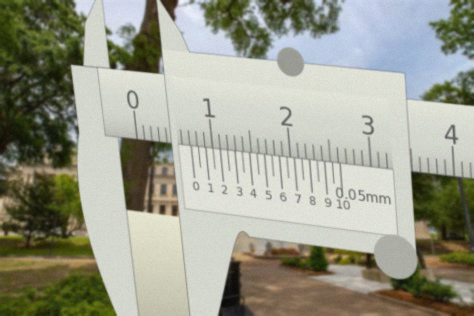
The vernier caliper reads 7.2 mm
